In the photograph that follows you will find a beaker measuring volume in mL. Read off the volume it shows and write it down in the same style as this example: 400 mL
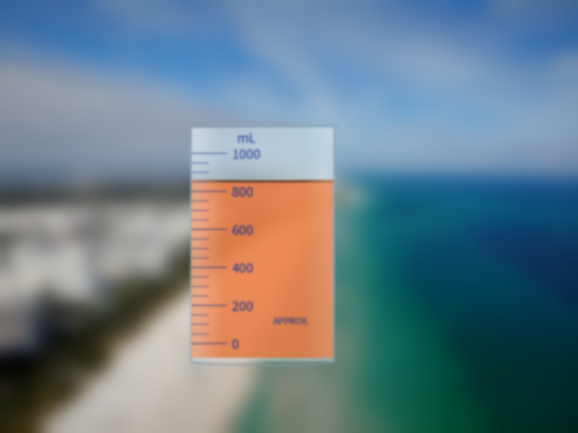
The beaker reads 850 mL
